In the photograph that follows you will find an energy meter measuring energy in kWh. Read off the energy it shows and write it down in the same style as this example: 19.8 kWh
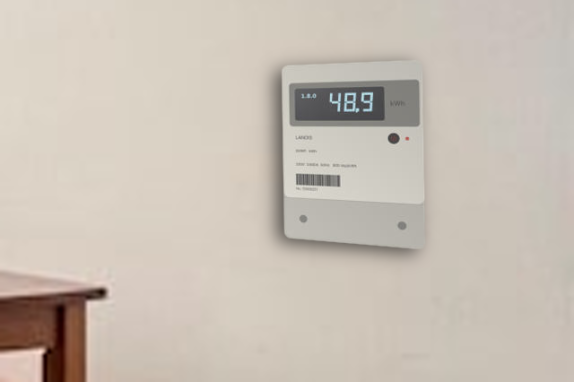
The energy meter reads 48.9 kWh
